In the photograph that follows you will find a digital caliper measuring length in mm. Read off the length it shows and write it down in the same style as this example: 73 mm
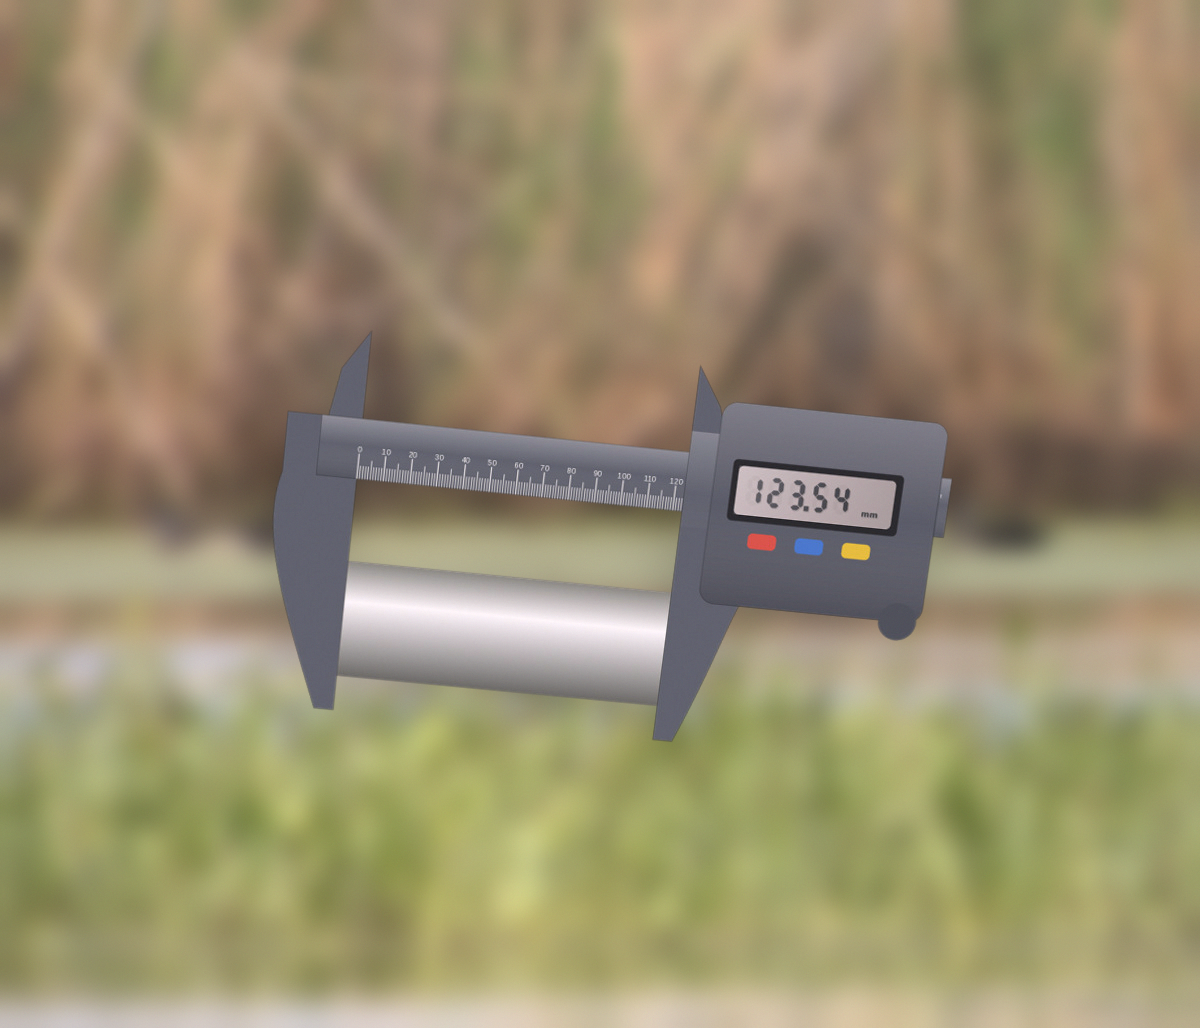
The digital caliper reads 123.54 mm
